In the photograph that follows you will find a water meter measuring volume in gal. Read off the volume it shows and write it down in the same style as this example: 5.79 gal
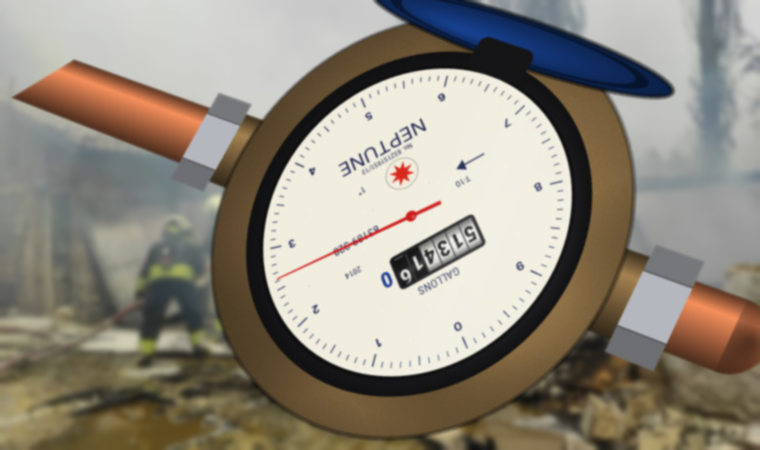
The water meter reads 5134162.6 gal
